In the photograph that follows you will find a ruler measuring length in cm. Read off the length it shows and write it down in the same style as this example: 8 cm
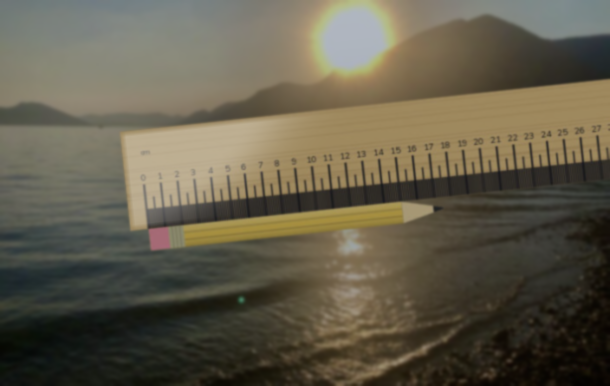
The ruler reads 17.5 cm
